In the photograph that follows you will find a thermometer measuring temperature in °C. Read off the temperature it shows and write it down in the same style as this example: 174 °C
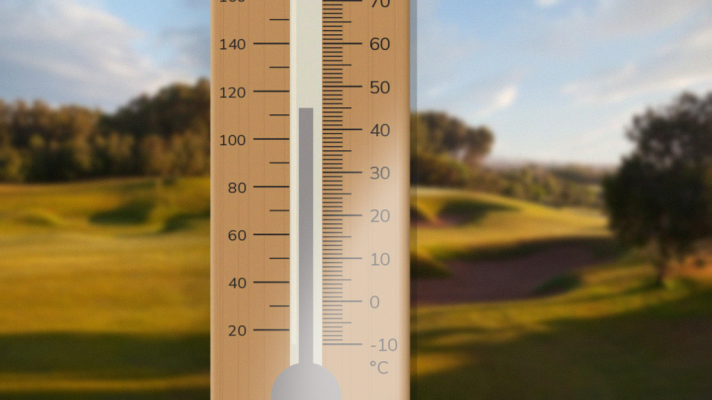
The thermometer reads 45 °C
